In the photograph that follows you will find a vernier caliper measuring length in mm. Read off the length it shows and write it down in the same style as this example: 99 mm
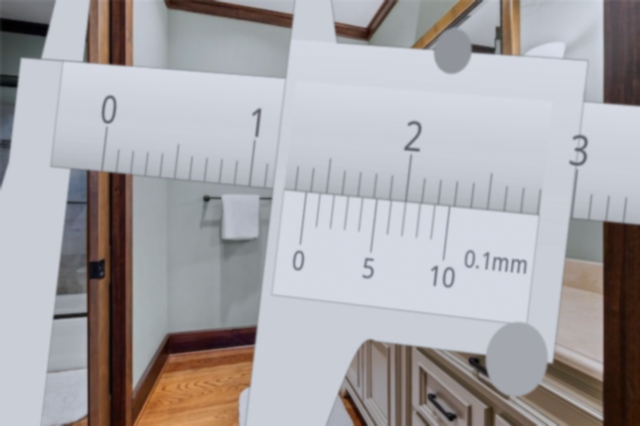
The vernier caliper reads 13.7 mm
